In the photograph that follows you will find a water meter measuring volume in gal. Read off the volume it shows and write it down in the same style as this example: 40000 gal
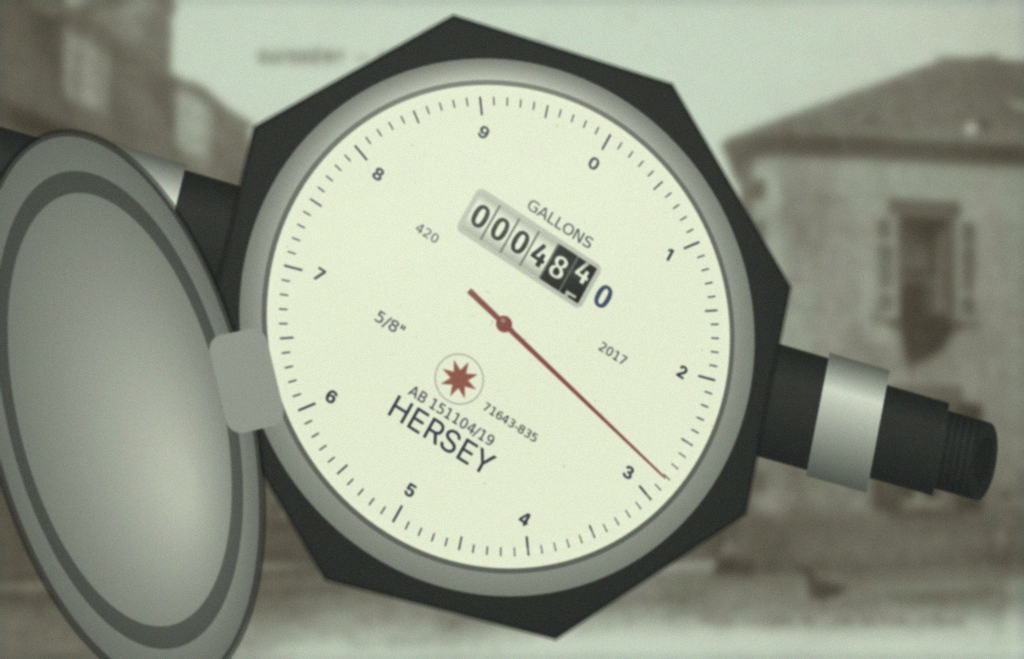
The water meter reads 4842.8 gal
